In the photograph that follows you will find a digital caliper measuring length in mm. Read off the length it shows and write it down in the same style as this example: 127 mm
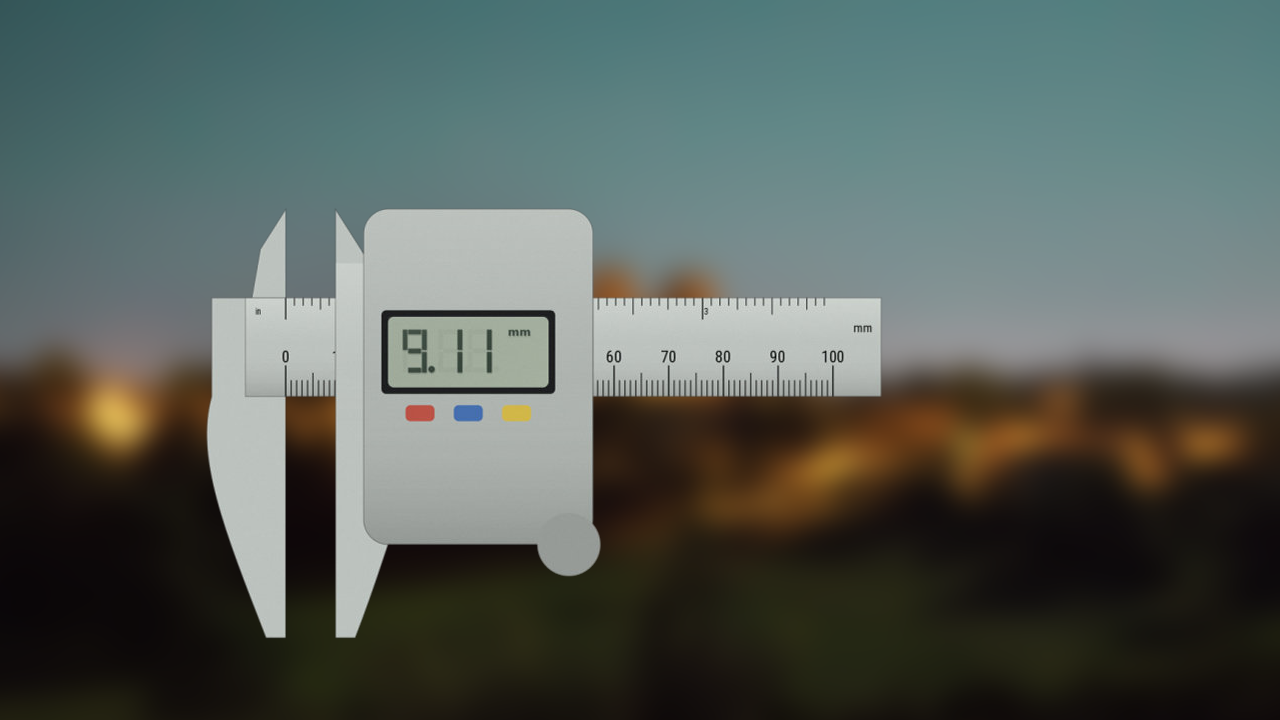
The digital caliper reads 9.11 mm
